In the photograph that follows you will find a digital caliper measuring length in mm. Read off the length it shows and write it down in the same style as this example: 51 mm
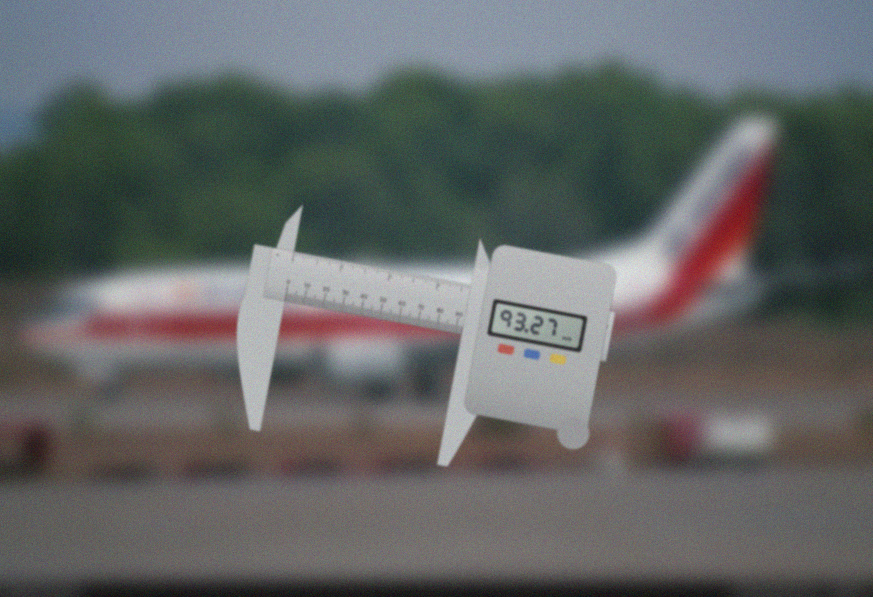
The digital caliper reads 93.27 mm
